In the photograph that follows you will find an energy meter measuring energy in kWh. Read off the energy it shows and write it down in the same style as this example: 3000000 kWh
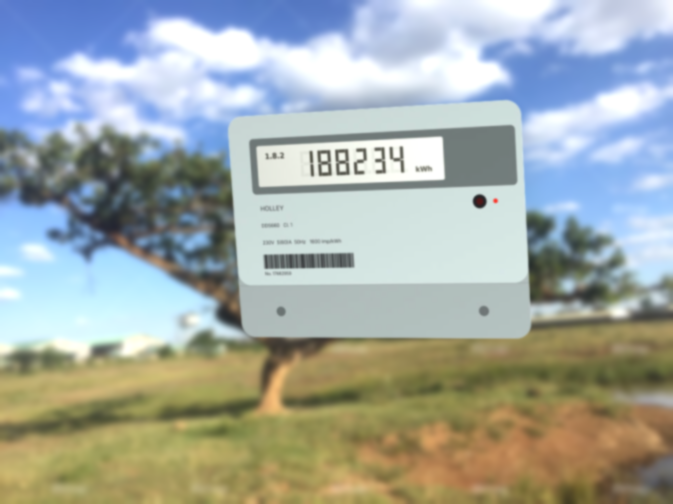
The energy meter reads 188234 kWh
